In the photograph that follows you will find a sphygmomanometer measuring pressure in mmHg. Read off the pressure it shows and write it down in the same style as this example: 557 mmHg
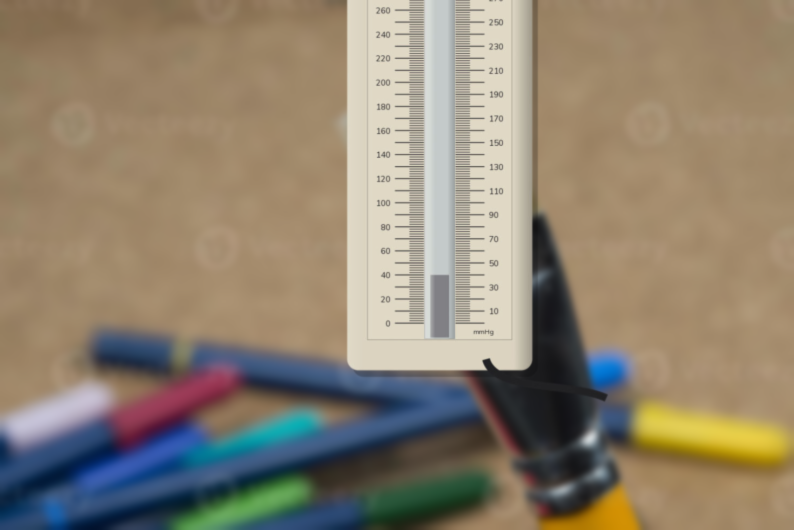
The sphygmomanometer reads 40 mmHg
